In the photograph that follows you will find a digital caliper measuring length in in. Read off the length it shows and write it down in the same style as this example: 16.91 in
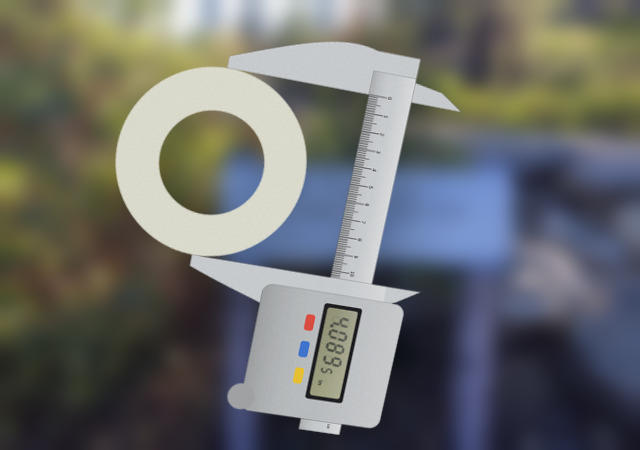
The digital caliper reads 4.0895 in
